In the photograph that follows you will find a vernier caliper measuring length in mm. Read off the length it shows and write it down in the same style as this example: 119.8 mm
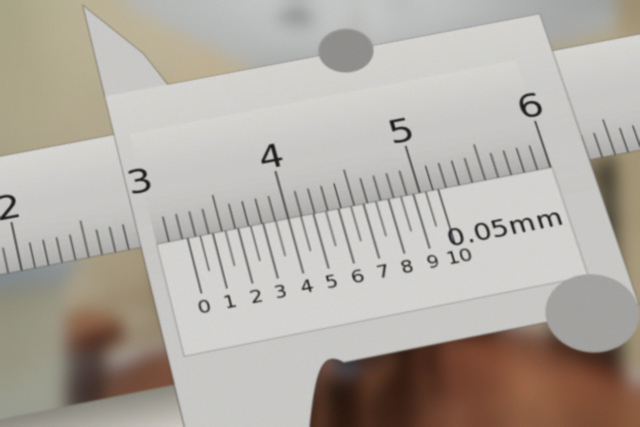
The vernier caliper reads 32.4 mm
